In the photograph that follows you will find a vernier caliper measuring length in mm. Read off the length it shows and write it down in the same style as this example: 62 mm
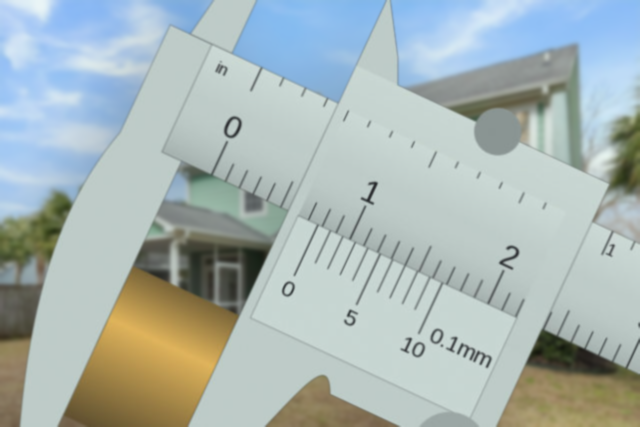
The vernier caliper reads 7.7 mm
